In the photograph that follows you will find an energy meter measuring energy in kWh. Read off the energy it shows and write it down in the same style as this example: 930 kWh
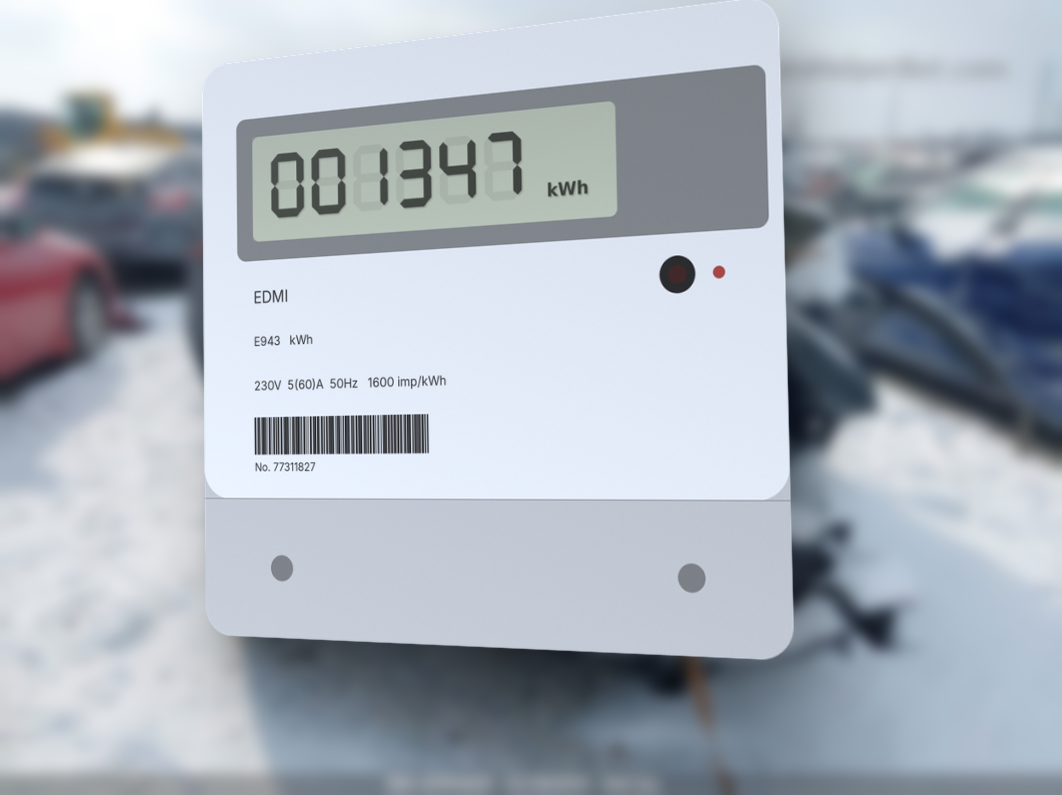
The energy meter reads 1347 kWh
